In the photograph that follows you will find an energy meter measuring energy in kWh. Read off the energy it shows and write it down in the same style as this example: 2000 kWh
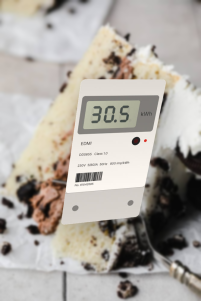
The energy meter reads 30.5 kWh
